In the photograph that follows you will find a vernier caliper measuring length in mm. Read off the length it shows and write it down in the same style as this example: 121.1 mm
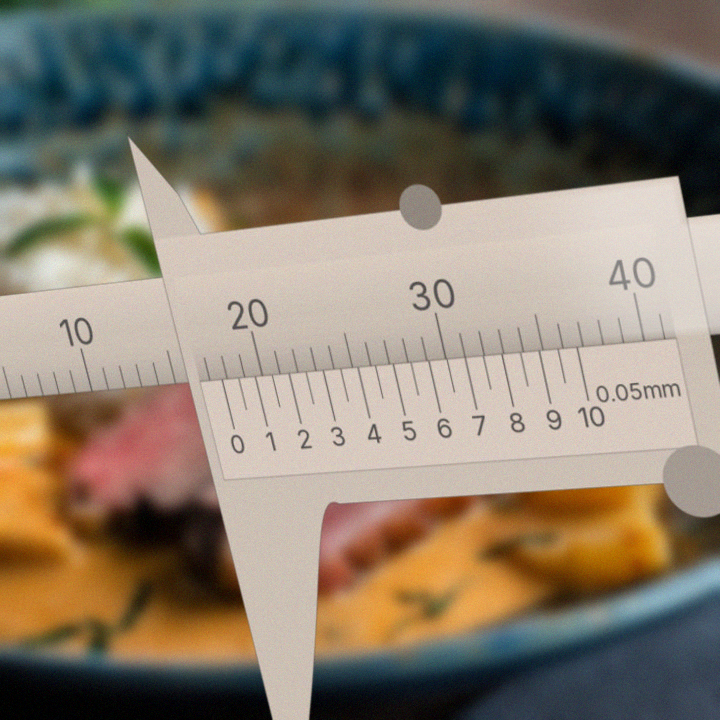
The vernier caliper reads 17.7 mm
